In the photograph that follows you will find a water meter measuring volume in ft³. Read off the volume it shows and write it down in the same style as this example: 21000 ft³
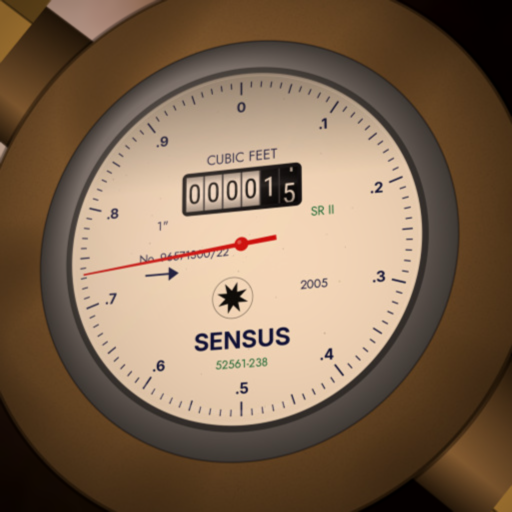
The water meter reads 14.73 ft³
